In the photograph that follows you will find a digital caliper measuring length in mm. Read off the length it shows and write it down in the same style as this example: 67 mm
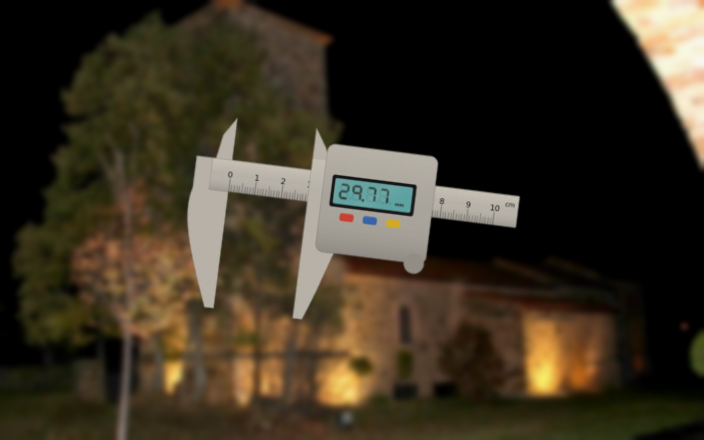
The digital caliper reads 29.77 mm
